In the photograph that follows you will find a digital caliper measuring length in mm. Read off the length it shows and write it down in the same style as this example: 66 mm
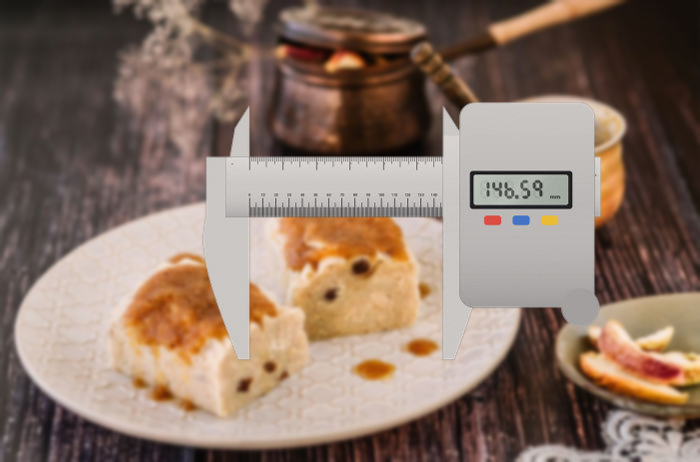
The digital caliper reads 146.59 mm
